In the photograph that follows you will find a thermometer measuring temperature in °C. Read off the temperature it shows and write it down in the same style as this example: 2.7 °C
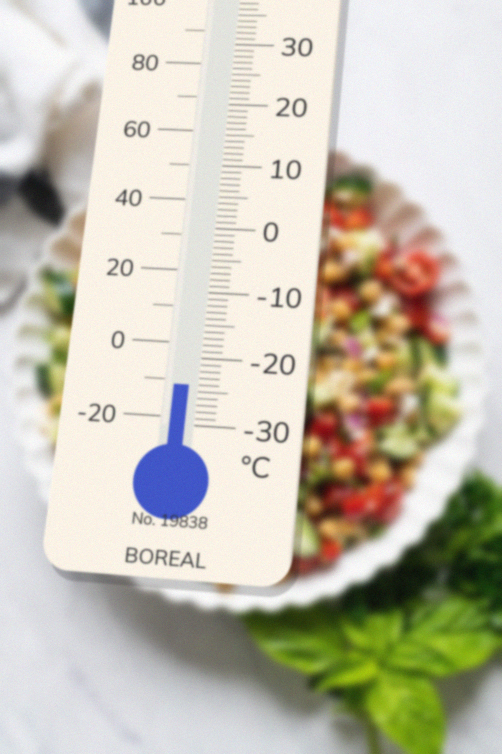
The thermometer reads -24 °C
